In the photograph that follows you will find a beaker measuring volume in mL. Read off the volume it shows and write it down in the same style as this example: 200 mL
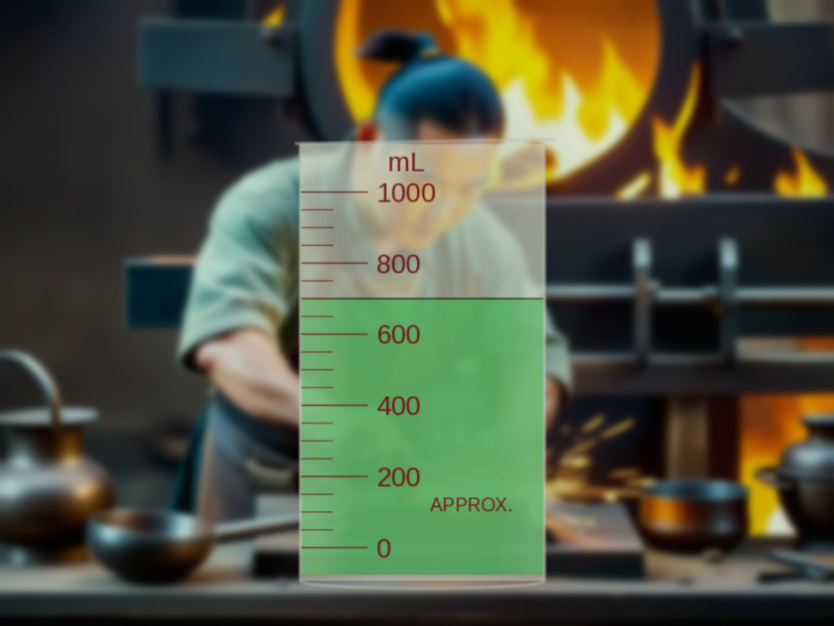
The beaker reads 700 mL
